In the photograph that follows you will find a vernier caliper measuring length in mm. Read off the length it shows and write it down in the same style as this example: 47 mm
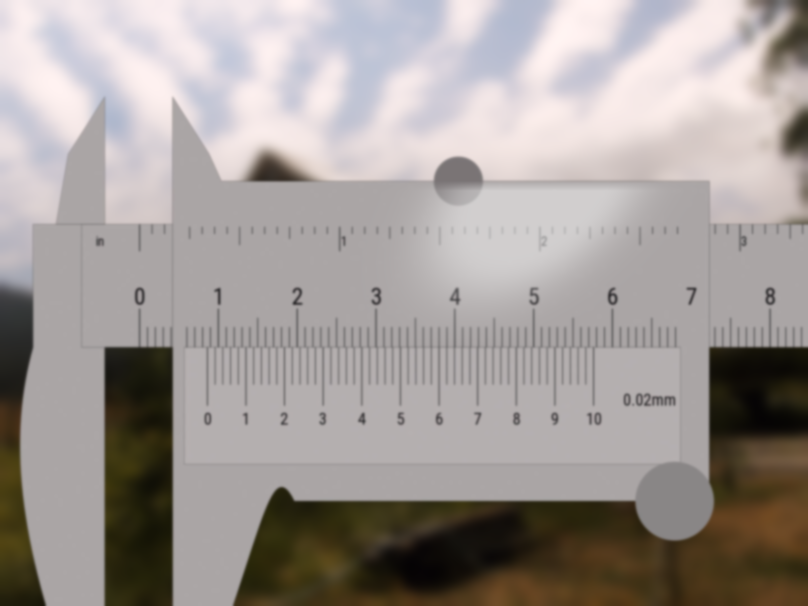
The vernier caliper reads 8.6 mm
